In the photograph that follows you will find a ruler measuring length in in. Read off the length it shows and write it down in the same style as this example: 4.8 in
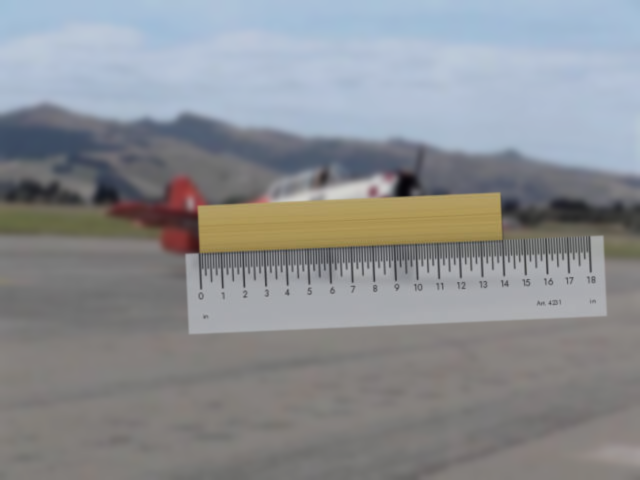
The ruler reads 14 in
